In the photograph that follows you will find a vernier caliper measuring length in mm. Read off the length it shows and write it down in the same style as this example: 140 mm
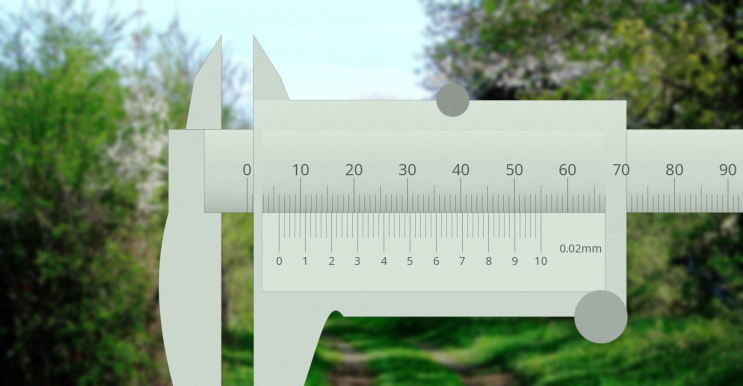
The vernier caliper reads 6.0 mm
